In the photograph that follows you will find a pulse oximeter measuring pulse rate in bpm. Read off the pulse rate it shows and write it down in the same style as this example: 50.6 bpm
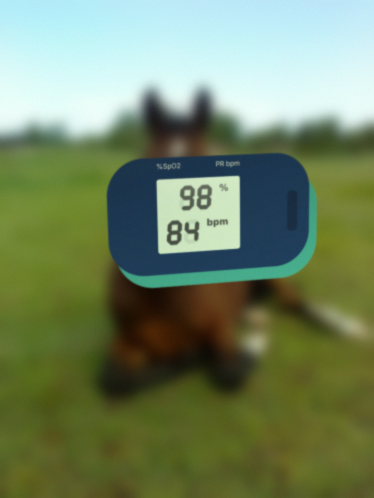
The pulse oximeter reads 84 bpm
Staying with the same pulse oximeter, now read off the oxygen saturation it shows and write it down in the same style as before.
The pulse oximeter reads 98 %
